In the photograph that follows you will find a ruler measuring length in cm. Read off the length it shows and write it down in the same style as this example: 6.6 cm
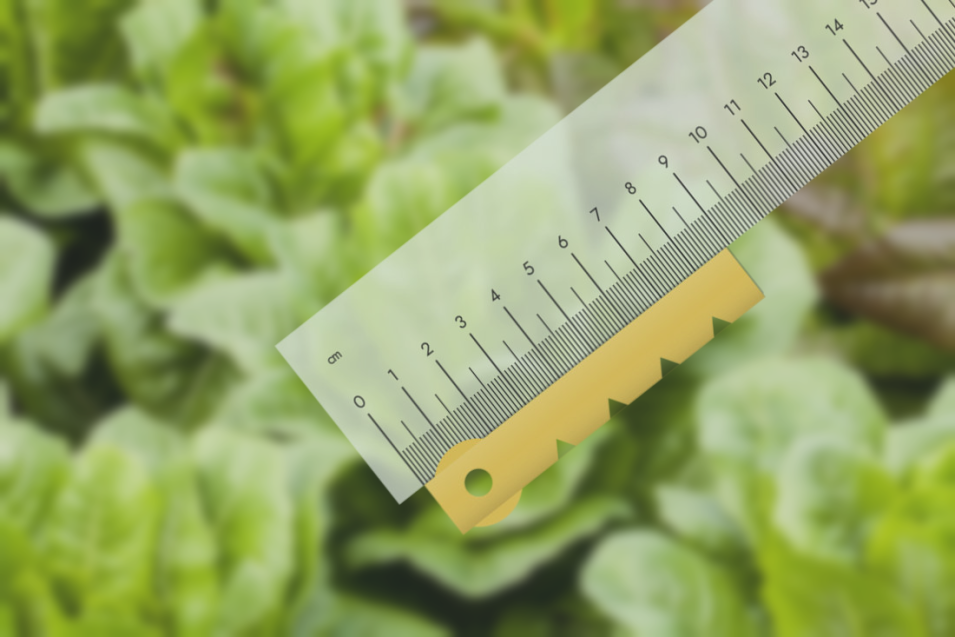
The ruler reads 8.9 cm
